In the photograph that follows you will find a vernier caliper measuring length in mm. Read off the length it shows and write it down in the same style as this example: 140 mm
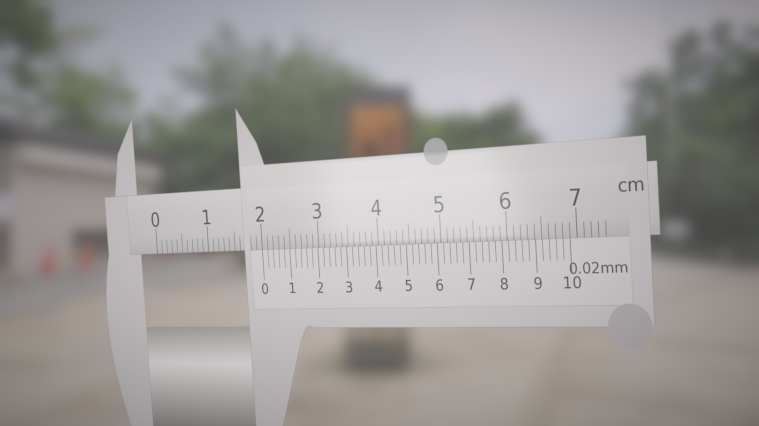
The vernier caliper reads 20.0 mm
